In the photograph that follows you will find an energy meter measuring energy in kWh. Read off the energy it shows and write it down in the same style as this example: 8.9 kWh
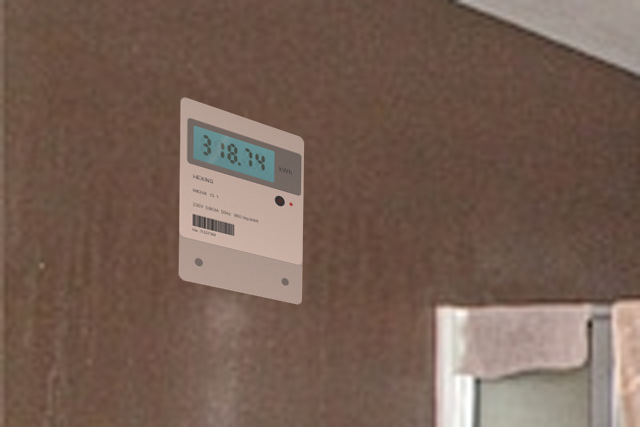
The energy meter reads 318.74 kWh
